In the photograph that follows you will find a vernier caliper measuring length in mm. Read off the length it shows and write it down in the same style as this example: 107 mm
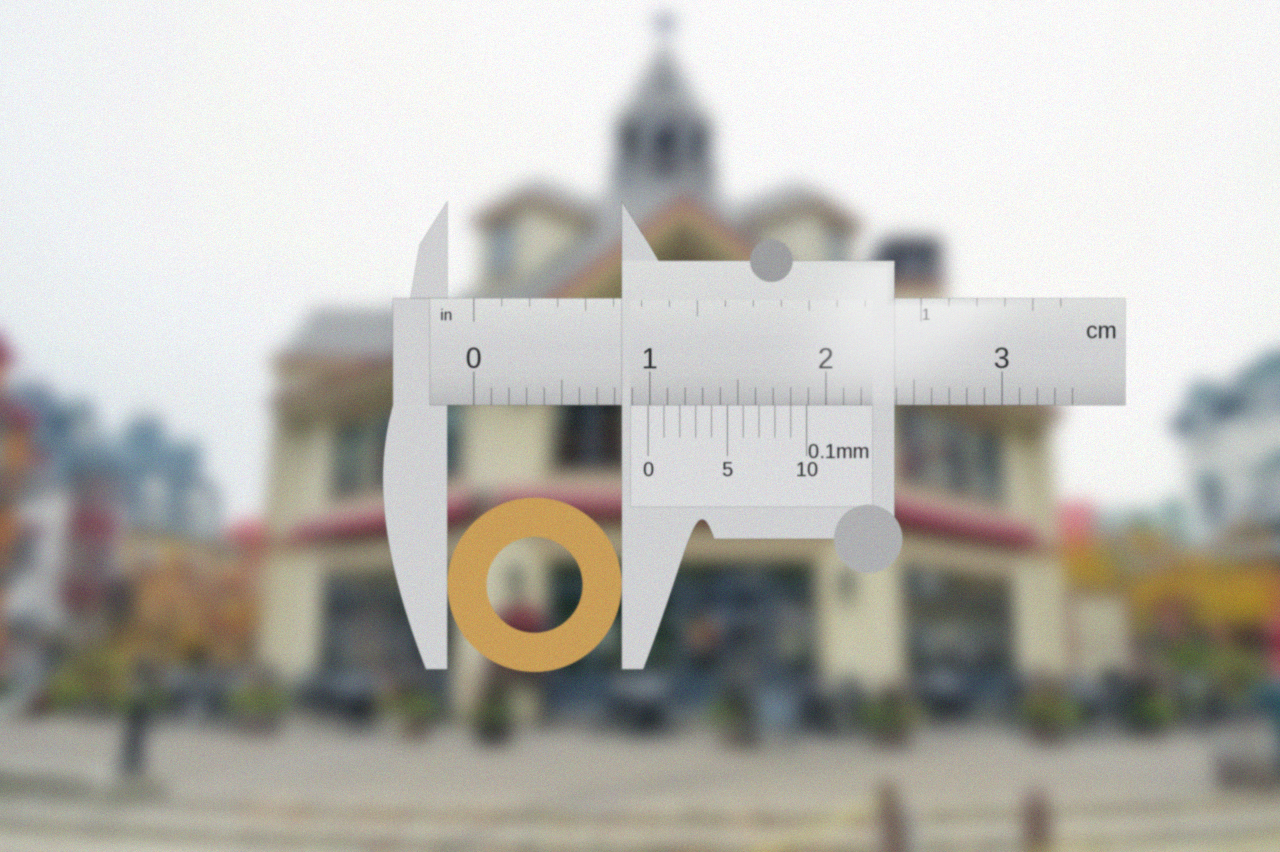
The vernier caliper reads 9.9 mm
